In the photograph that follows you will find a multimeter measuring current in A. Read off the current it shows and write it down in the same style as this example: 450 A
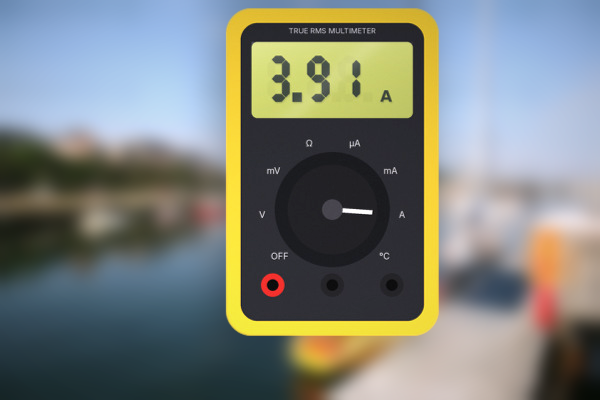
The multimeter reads 3.91 A
